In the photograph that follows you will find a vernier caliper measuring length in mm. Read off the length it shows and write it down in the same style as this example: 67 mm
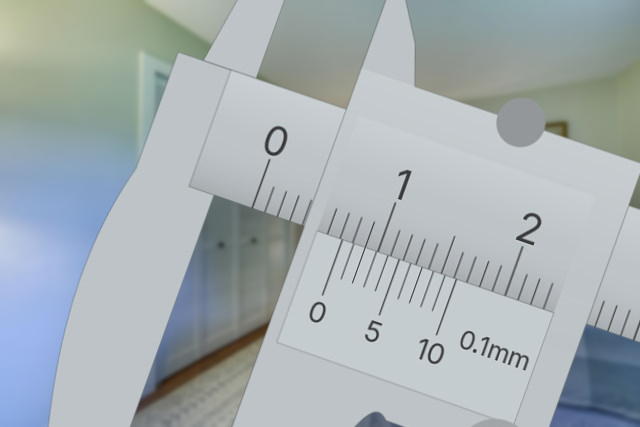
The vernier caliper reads 7.2 mm
